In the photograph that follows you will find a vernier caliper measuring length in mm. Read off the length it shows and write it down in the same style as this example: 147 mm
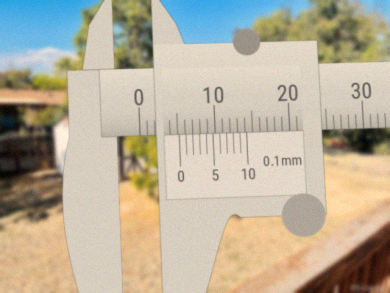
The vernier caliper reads 5.2 mm
